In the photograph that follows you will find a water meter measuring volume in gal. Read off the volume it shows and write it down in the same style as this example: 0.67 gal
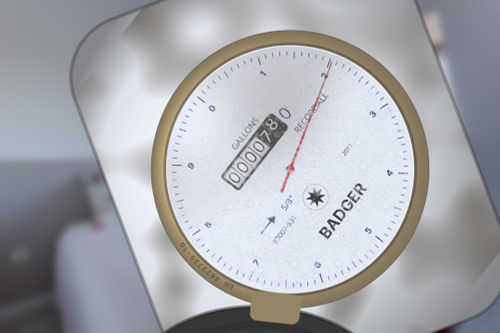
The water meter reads 782.0 gal
